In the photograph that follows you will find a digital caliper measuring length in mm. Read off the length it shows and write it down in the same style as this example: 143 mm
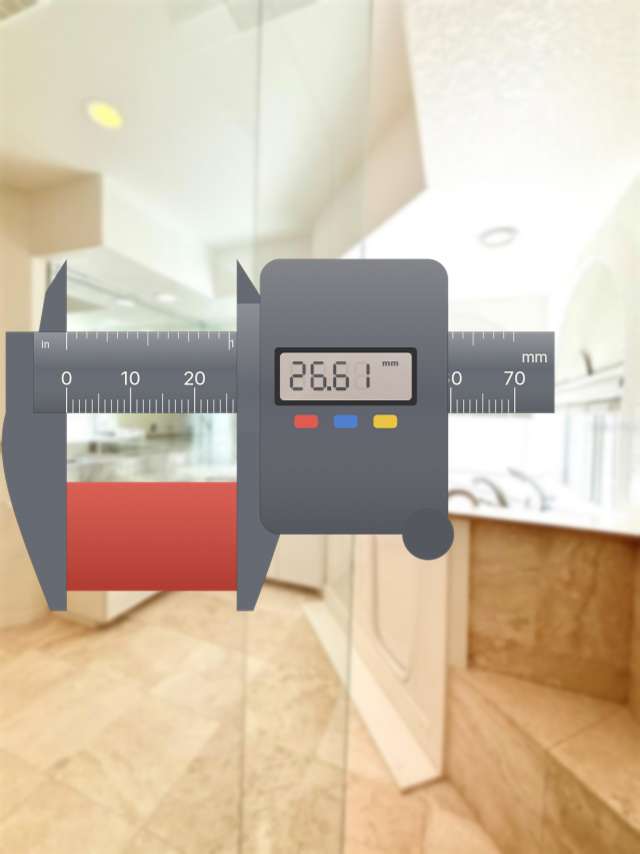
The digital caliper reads 26.61 mm
